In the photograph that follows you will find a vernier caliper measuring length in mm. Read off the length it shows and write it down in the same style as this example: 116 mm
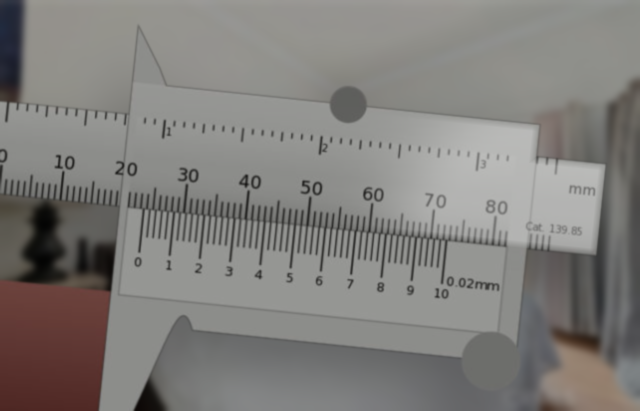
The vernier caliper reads 23.5 mm
